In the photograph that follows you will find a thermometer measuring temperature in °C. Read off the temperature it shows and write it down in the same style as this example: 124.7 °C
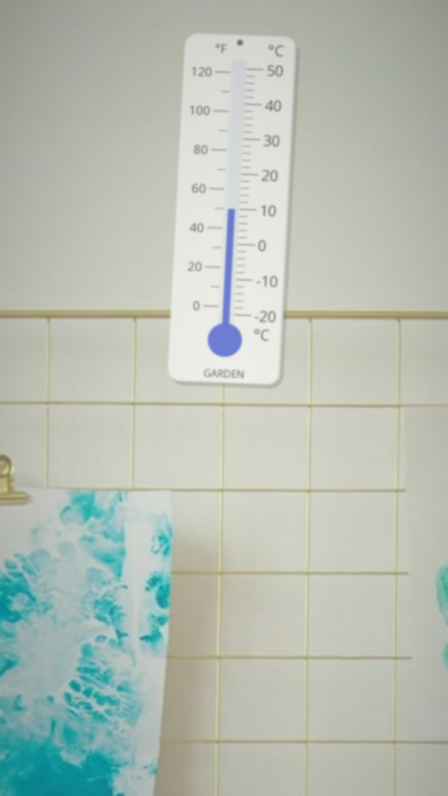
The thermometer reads 10 °C
